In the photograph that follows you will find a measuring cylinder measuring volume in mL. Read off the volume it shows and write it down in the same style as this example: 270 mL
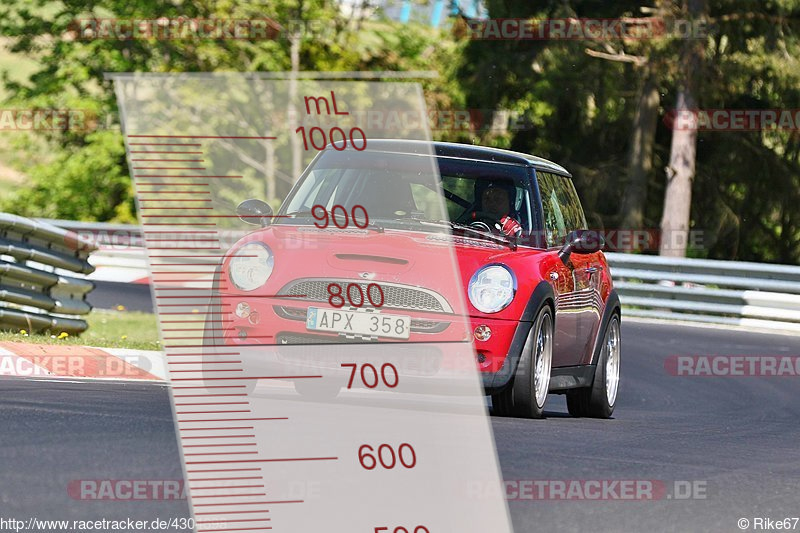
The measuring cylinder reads 740 mL
